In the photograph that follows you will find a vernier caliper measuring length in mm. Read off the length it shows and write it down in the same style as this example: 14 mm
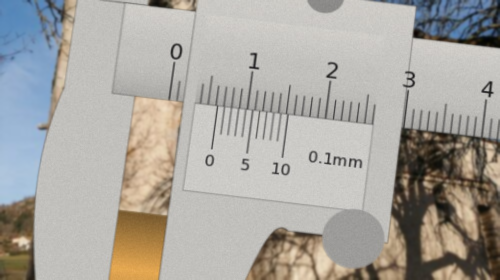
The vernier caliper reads 6.2 mm
